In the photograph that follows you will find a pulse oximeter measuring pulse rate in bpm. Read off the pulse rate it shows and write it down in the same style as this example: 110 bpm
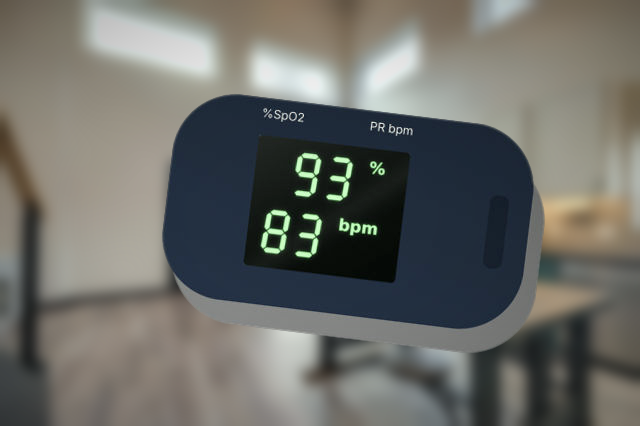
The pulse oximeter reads 83 bpm
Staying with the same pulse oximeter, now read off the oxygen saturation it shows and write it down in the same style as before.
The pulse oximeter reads 93 %
